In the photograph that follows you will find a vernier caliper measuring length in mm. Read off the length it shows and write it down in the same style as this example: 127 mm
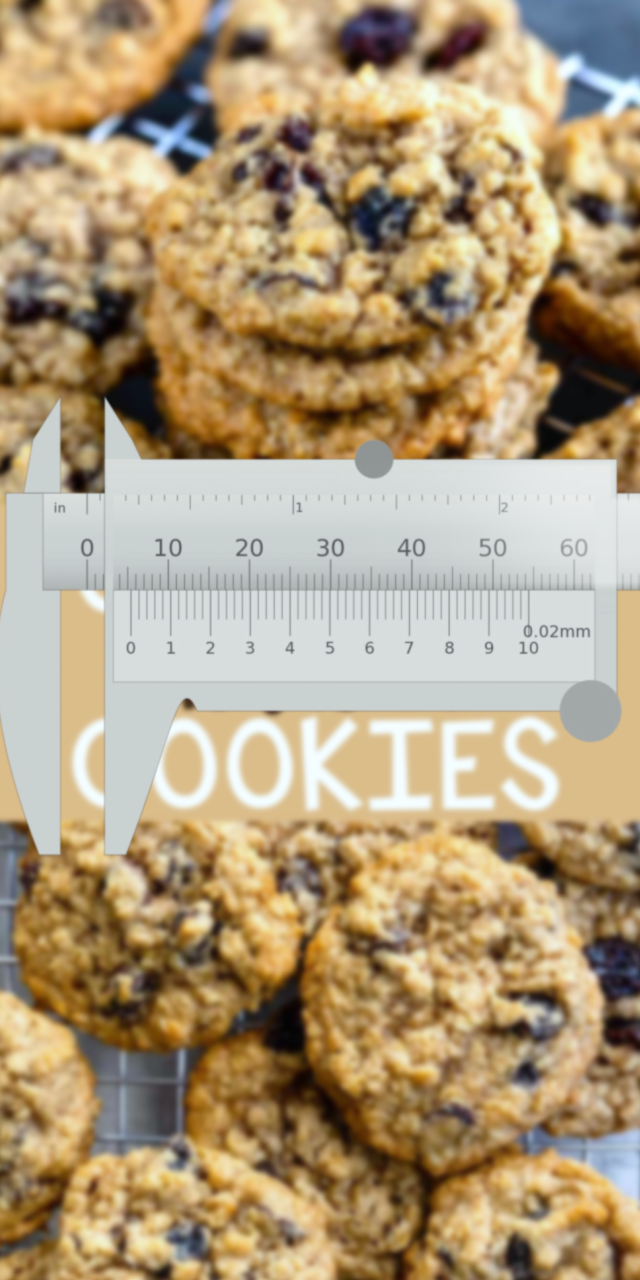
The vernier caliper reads 5.4 mm
